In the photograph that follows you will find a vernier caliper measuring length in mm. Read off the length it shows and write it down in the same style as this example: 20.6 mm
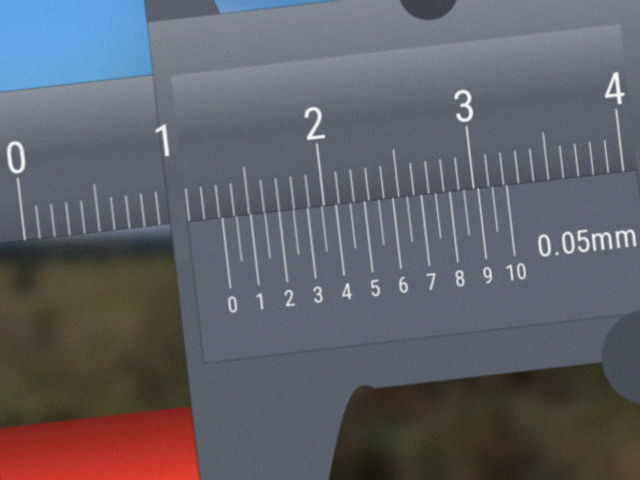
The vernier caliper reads 13.2 mm
